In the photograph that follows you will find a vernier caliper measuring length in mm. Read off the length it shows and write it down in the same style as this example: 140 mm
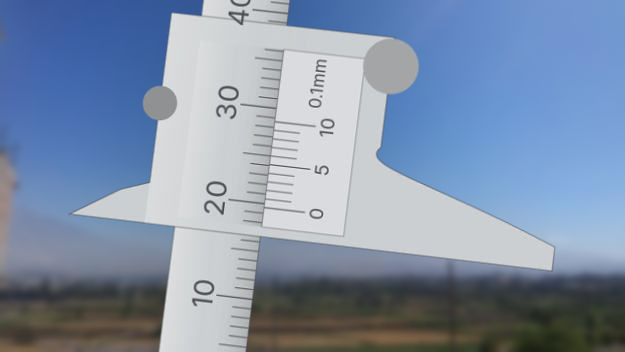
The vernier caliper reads 19.6 mm
